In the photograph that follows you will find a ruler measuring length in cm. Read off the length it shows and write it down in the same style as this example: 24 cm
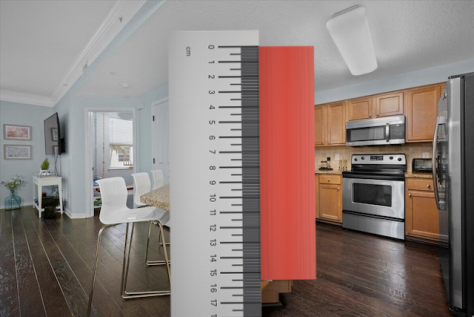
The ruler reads 15.5 cm
